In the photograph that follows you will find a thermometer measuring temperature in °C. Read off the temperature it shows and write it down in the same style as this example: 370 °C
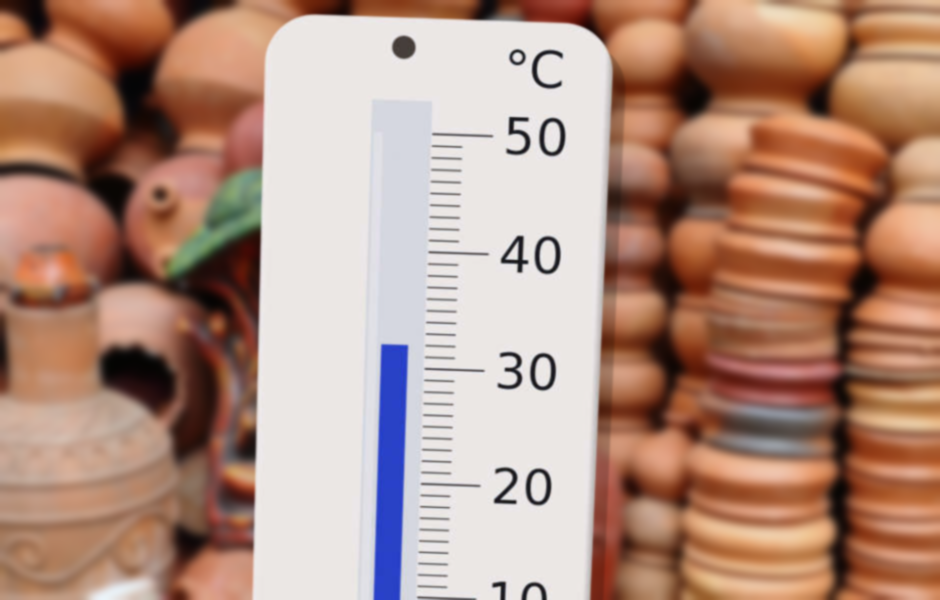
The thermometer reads 32 °C
